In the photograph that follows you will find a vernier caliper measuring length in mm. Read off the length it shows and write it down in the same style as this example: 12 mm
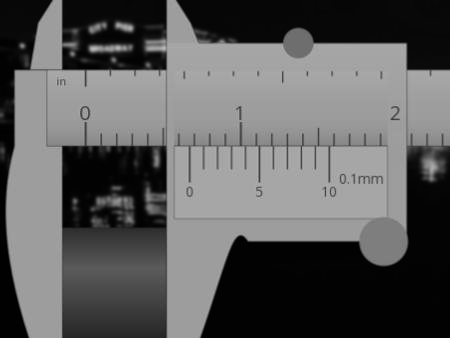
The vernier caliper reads 6.7 mm
